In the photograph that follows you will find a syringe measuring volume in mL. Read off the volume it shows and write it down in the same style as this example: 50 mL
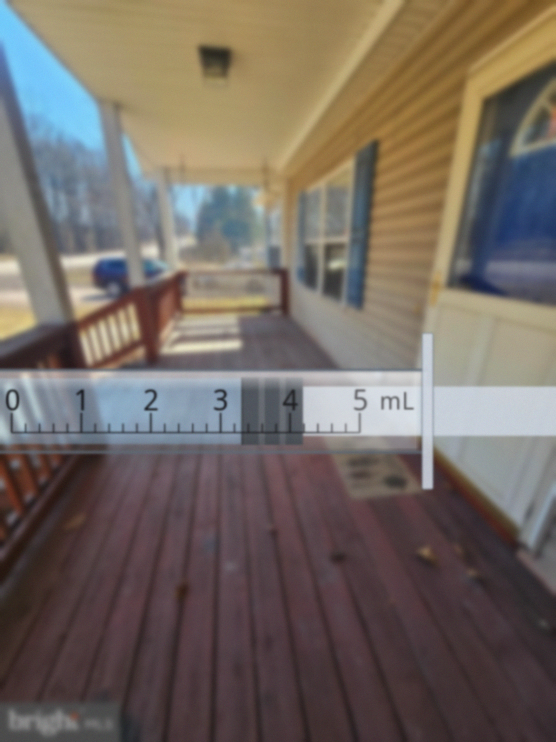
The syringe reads 3.3 mL
